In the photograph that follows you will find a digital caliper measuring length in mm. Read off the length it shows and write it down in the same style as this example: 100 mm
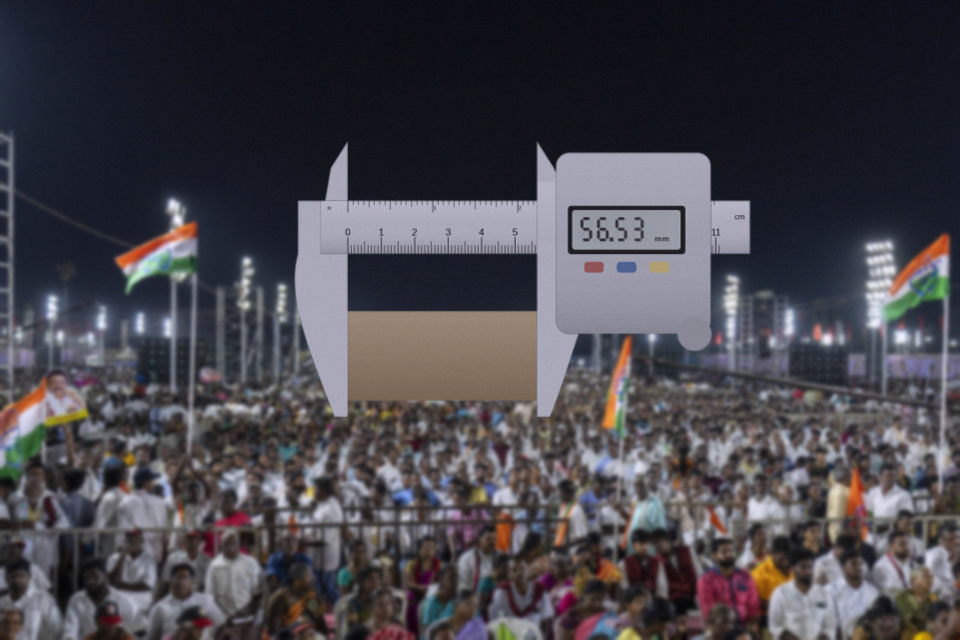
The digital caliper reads 56.53 mm
